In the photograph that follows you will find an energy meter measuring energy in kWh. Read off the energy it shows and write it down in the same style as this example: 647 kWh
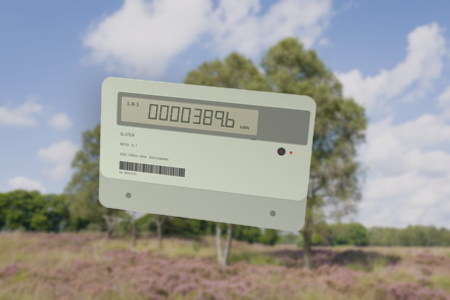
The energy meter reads 389.6 kWh
